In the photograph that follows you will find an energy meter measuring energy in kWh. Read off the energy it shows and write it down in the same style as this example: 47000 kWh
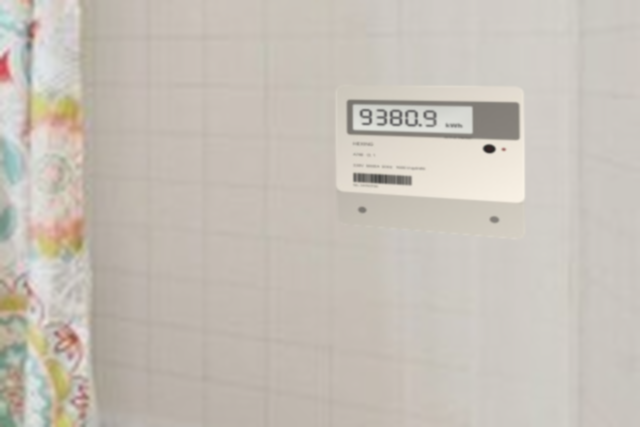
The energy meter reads 9380.9 kWh
